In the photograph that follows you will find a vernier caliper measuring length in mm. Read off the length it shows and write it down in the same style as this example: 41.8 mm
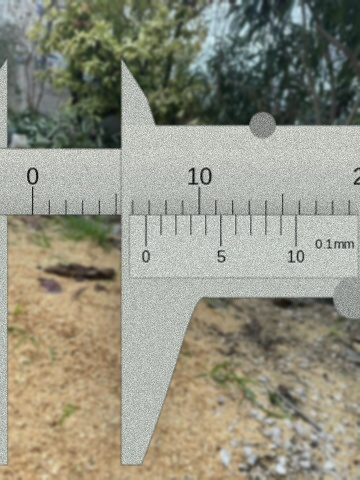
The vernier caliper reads 6.8 mm
